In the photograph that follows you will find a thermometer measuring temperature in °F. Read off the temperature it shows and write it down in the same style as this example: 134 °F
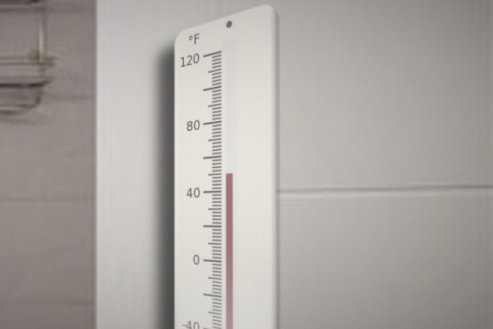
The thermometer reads 50 °F
